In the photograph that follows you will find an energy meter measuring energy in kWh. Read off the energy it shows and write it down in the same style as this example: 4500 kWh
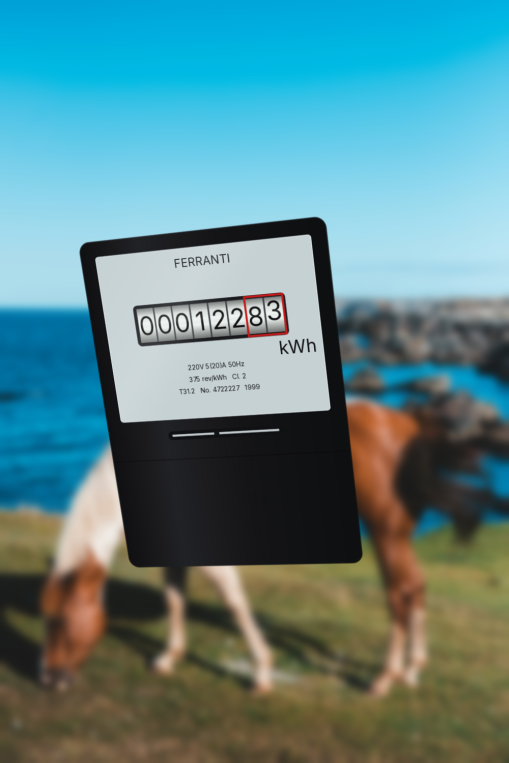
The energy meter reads 122.83 kWh
